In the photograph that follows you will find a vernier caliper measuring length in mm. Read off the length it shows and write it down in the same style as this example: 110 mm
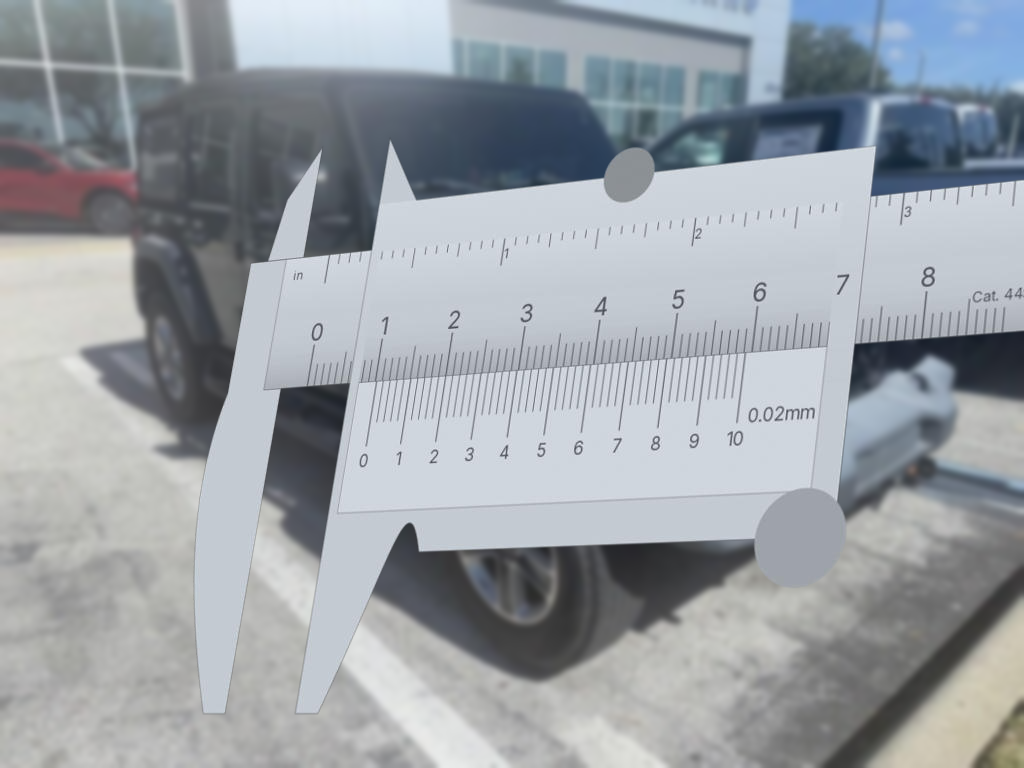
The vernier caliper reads 10.2 mm
